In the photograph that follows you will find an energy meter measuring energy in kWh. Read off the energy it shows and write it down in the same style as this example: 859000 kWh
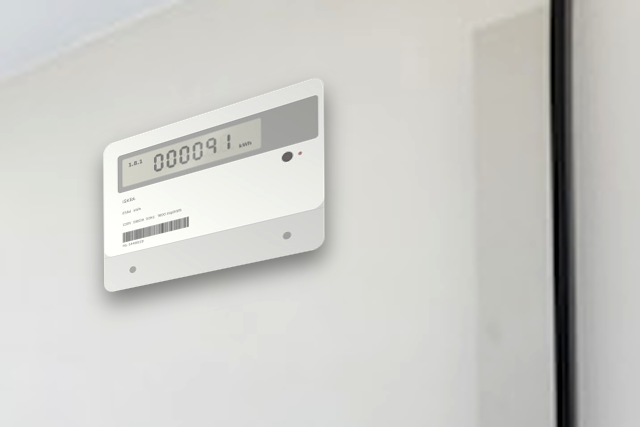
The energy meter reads 91 kWh
